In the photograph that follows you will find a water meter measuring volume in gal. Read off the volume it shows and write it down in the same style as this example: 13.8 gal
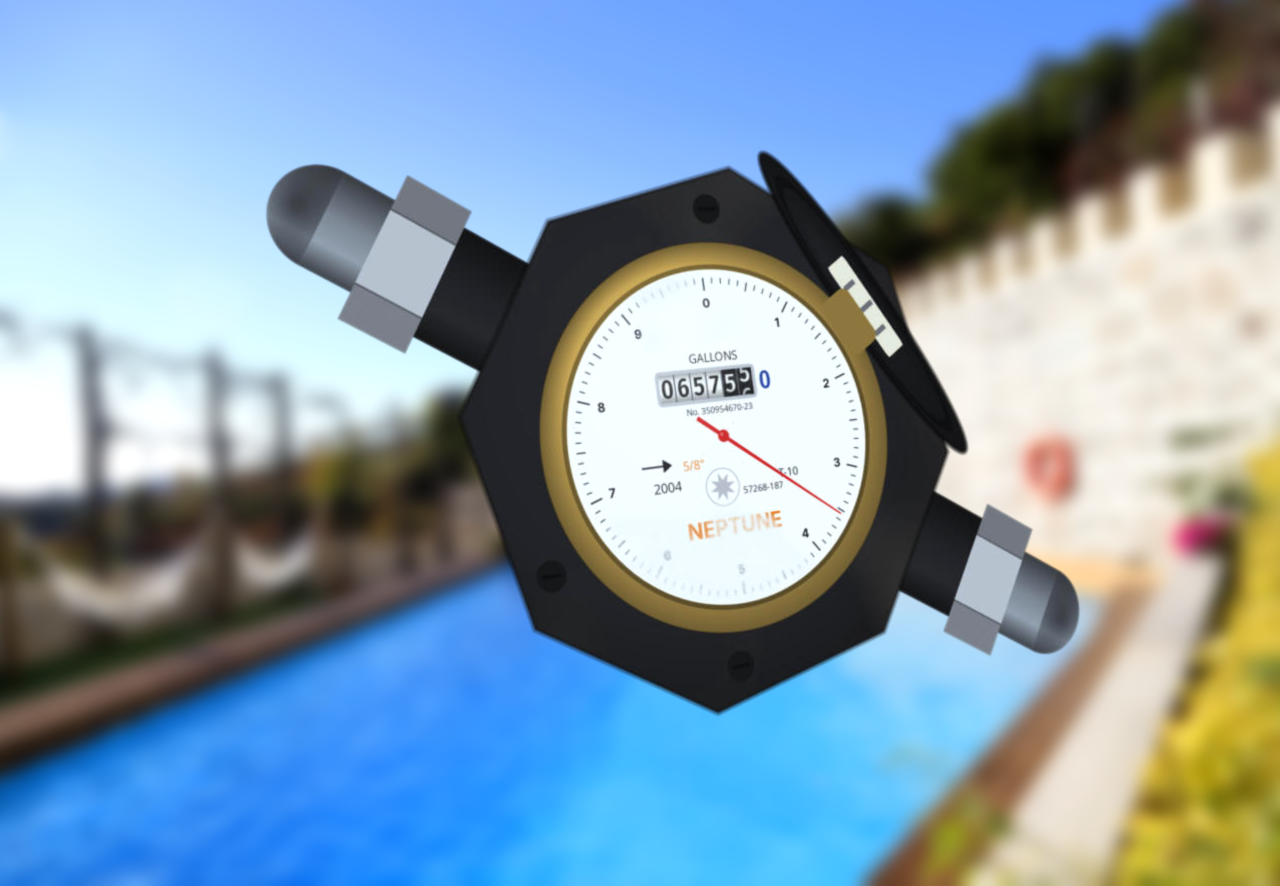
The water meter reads 657553.5 gal
